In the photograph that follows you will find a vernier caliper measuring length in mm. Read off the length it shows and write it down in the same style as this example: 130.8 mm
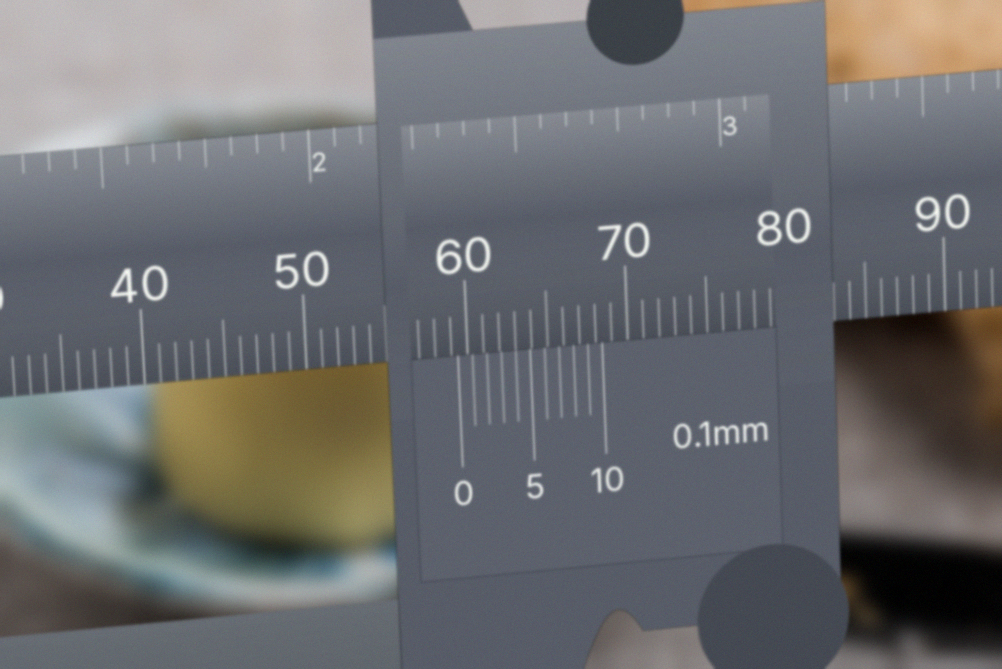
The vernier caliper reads 59.4 mm
